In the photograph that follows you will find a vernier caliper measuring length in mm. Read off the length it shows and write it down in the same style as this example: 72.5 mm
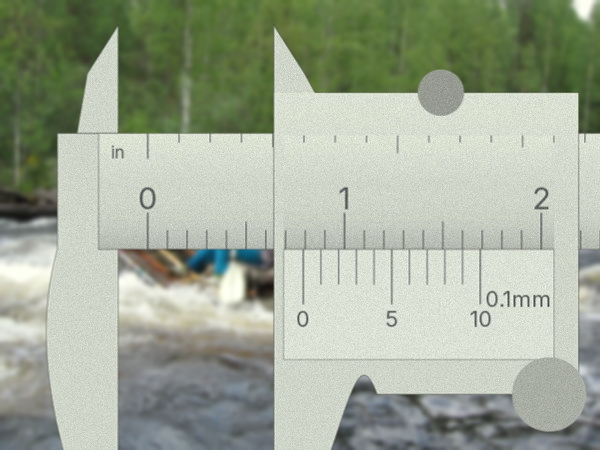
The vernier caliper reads 7.9 mm
